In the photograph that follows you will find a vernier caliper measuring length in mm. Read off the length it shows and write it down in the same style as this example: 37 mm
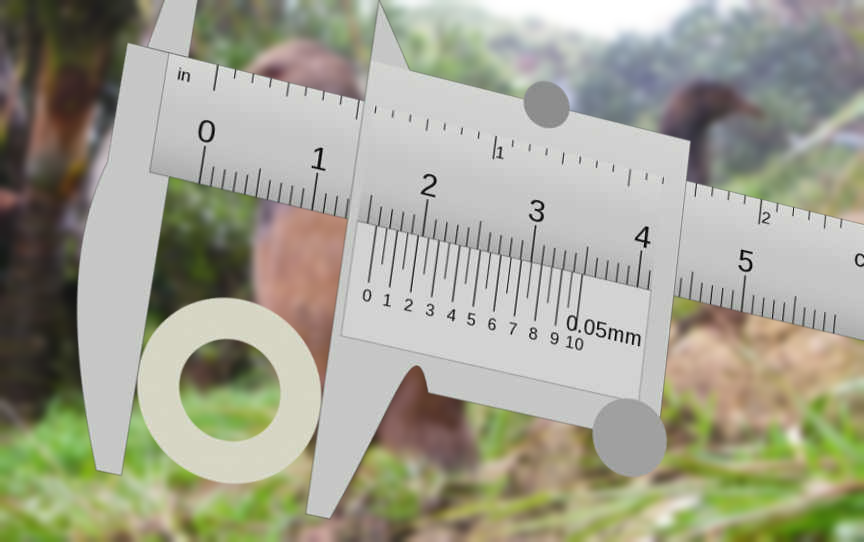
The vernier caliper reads 15.8 mm
